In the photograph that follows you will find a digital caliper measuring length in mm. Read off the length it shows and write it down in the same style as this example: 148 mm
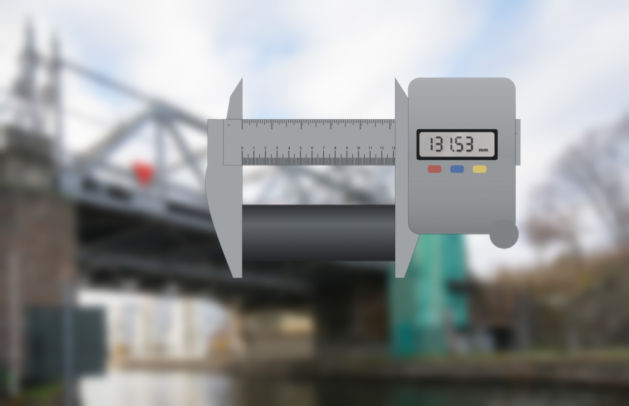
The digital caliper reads 131.53 mm
